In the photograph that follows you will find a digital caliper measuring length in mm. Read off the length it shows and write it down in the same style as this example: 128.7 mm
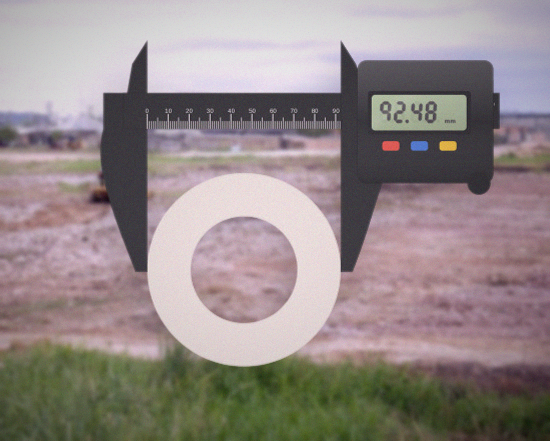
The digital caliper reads 92.48 mm
